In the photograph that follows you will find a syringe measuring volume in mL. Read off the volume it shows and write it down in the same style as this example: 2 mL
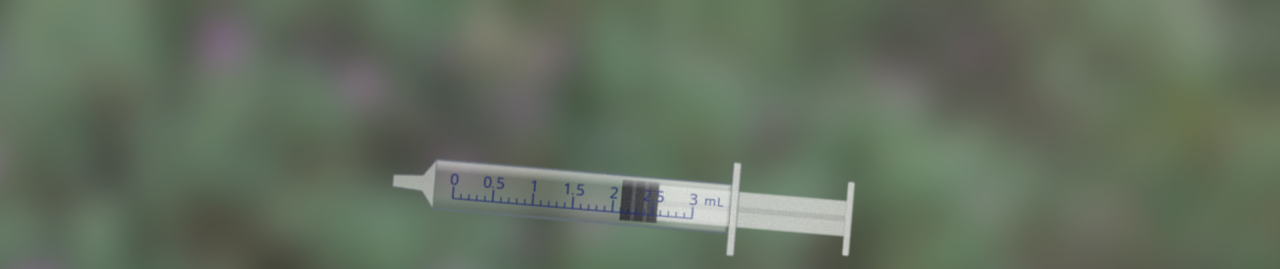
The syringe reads 2.1 mL
